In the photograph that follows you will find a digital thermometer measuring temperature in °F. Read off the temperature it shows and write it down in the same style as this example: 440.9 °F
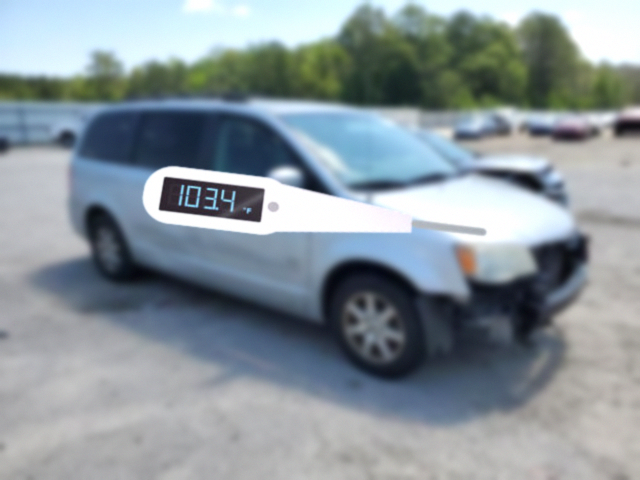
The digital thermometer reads 103.4 °F
